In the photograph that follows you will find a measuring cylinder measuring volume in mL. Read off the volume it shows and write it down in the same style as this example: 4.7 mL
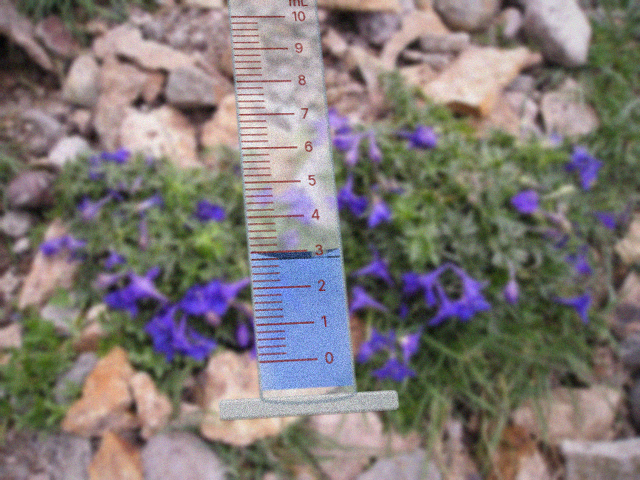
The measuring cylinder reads 2.8 mL
